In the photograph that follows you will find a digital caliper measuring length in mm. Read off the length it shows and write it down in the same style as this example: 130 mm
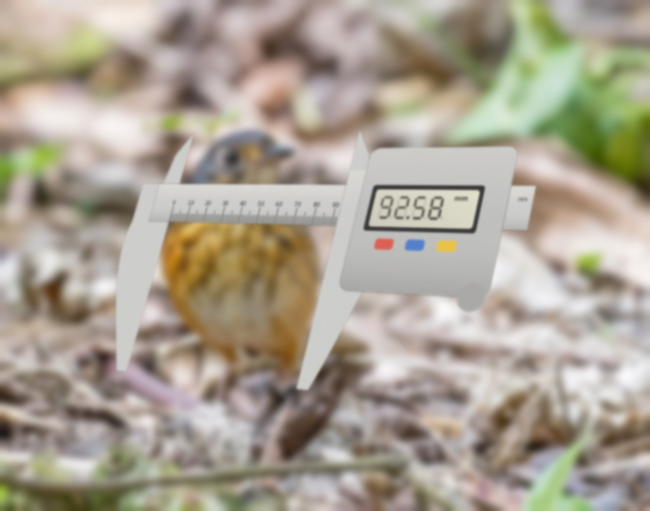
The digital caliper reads 92.58 mm
